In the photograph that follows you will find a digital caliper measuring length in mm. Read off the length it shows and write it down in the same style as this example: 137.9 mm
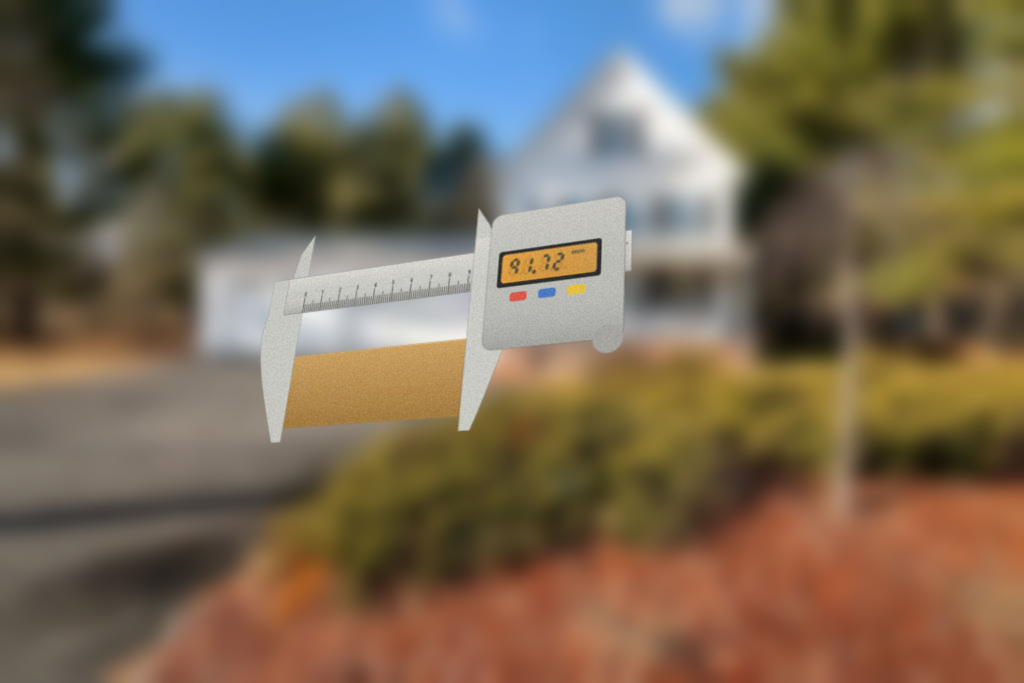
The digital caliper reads 91.72 mm
